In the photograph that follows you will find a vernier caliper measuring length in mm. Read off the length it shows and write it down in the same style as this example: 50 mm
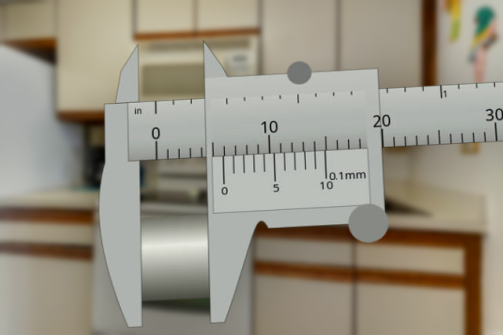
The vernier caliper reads 5.9 mm
